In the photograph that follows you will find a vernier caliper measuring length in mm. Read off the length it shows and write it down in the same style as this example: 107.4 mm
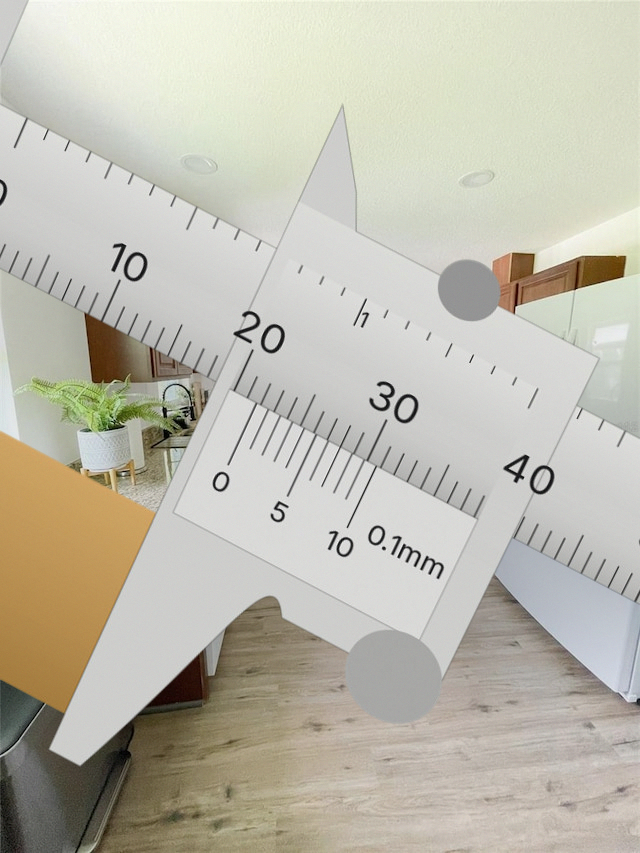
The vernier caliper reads 21.7 mm
